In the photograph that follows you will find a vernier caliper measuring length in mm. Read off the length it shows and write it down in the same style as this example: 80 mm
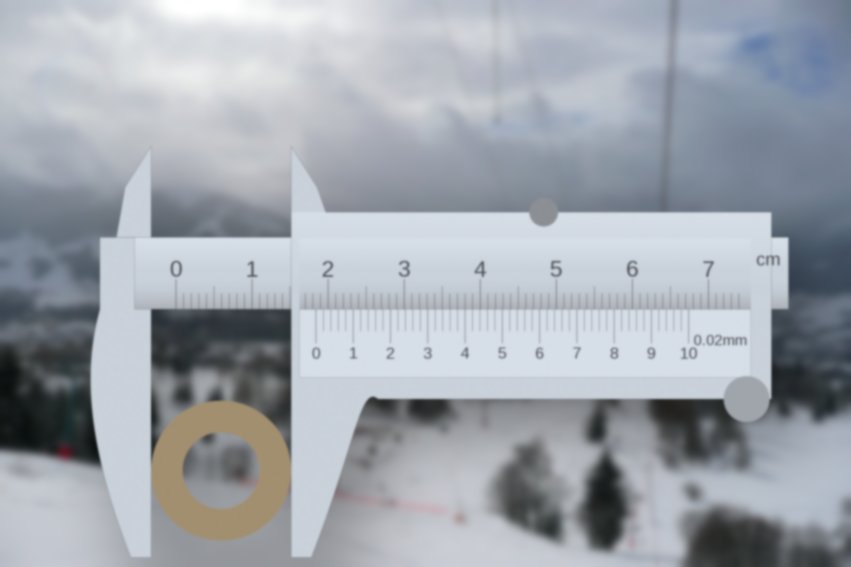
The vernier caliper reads 18.4 mm
